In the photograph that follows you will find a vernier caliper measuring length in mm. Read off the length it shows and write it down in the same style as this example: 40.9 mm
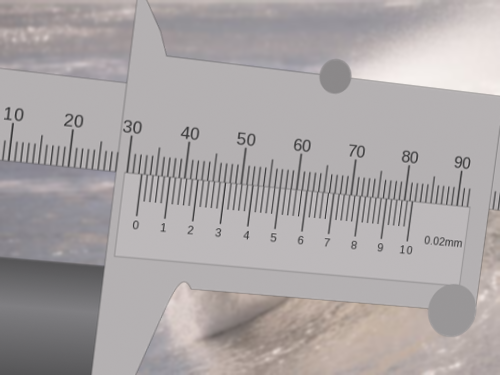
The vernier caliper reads 32.5 mm
